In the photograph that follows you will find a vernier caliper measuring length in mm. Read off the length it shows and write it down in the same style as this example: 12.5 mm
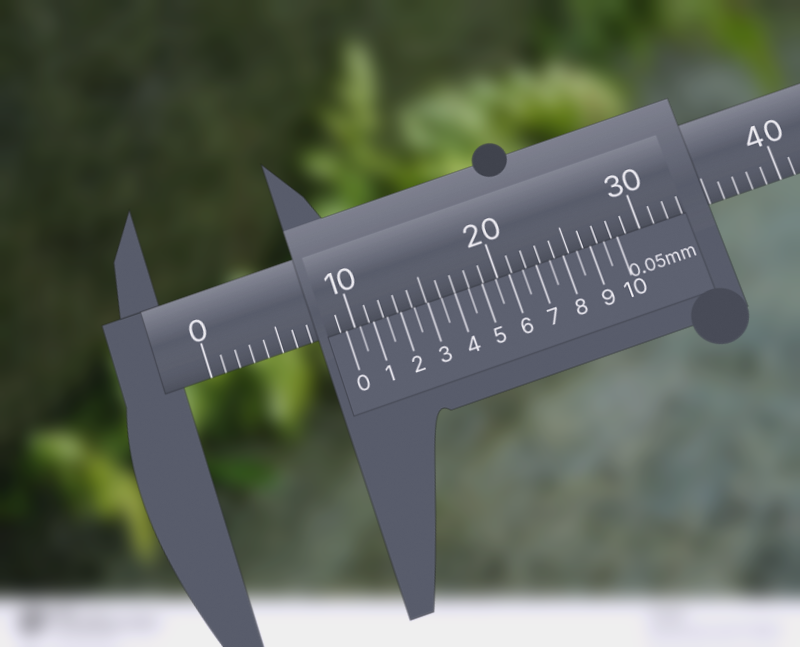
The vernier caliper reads 9.4 mm
